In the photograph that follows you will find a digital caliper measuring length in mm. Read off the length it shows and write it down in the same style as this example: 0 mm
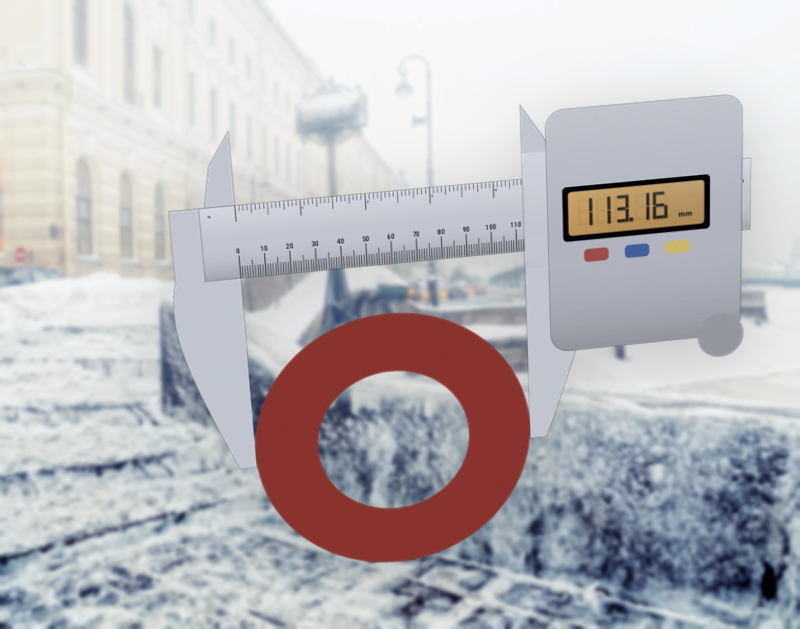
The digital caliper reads 113.16 mm
